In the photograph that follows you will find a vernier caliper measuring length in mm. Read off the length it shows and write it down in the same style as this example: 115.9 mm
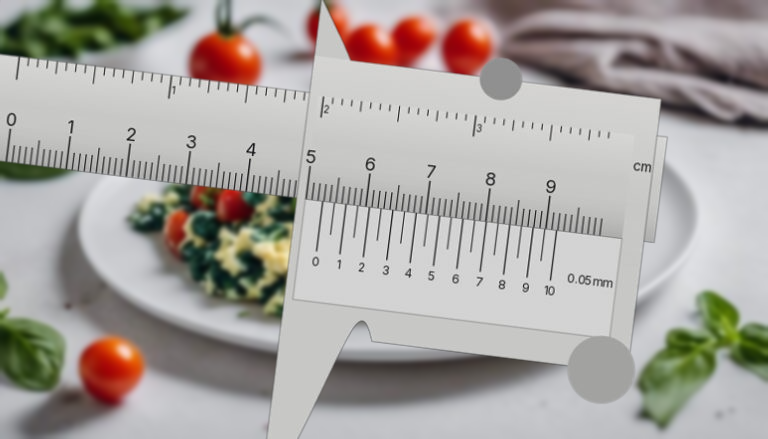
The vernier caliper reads 52.8 mm
